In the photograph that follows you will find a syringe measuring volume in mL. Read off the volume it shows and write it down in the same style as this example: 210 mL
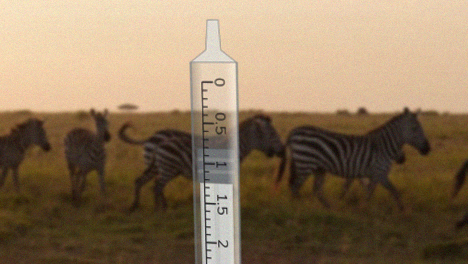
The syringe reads 0.8 mL
